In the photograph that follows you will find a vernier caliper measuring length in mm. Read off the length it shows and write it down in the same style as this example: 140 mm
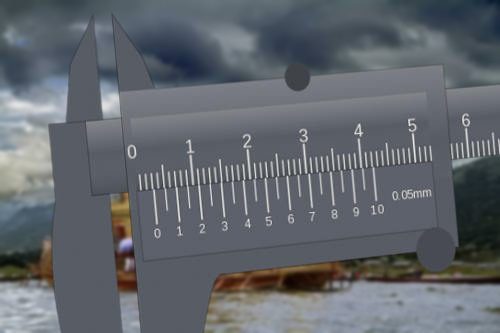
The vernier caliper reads 3.2 mm
